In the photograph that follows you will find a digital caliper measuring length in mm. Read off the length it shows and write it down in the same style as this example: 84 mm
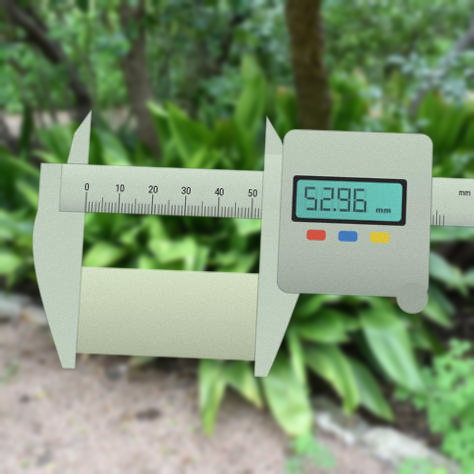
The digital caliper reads 52.96 mm
